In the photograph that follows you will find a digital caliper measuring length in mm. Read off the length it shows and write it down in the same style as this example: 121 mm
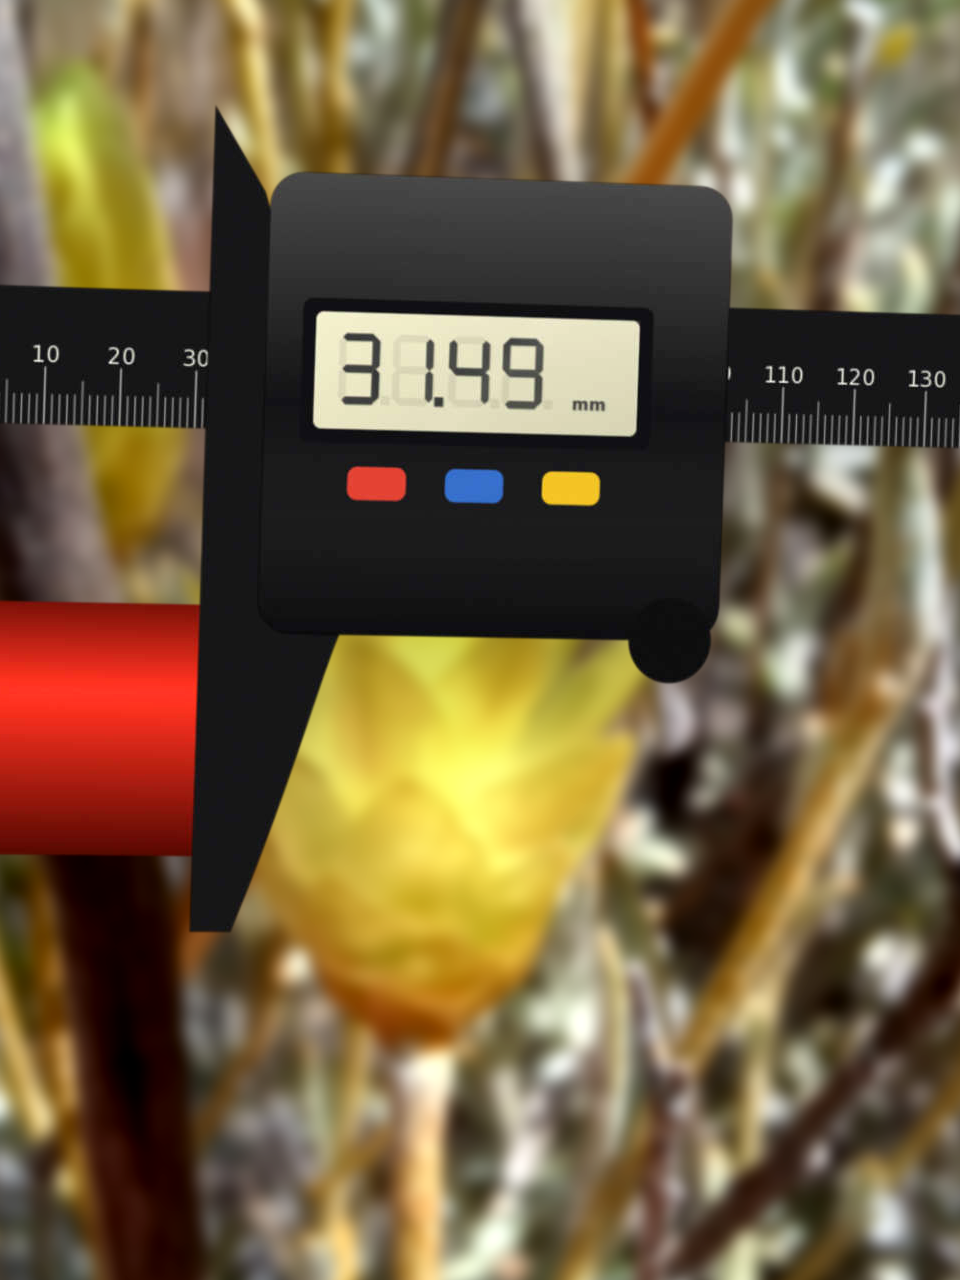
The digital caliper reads 31.49 mm
